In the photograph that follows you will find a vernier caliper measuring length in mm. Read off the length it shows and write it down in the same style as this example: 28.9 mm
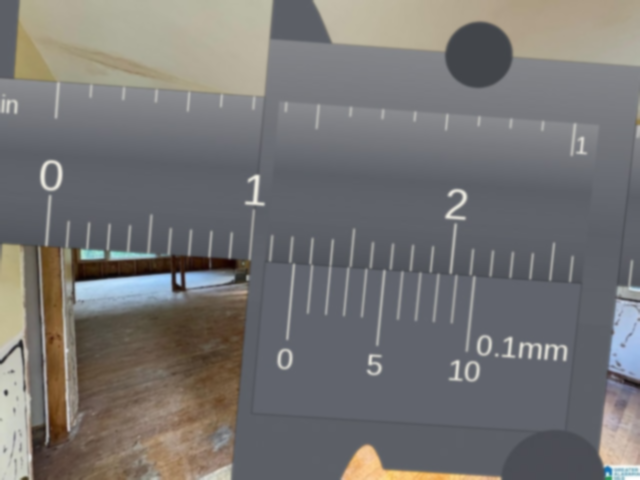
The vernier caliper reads 12.2 mm
